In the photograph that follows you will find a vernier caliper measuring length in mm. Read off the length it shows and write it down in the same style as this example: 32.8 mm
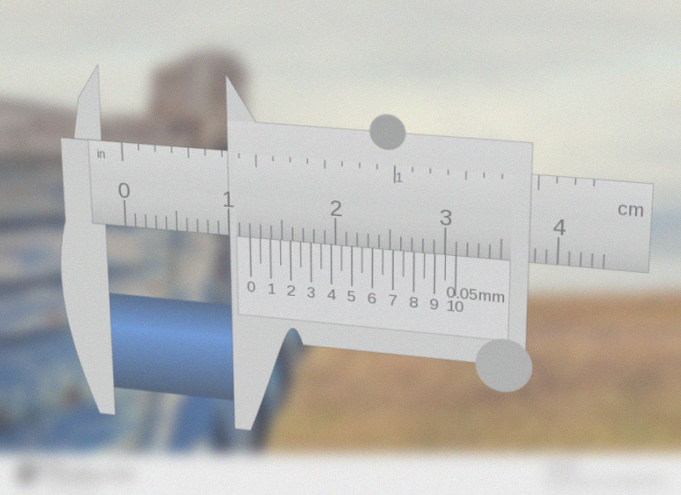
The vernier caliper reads 12.0 mm
